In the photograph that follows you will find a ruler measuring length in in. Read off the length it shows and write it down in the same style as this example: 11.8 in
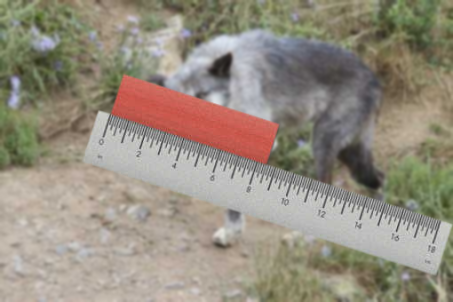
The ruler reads 8.5 in
